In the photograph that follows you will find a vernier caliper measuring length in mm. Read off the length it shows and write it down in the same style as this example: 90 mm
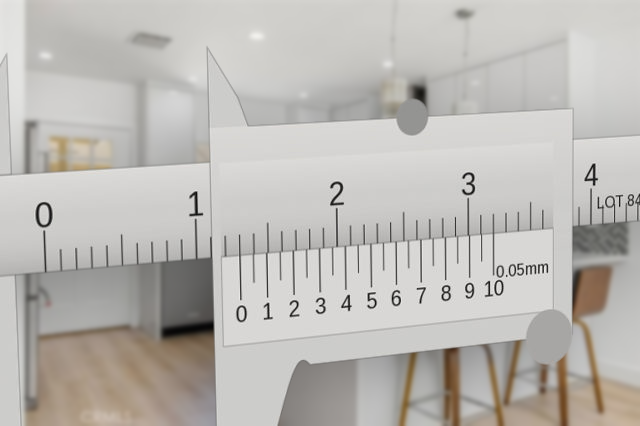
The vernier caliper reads 13.0 mm
